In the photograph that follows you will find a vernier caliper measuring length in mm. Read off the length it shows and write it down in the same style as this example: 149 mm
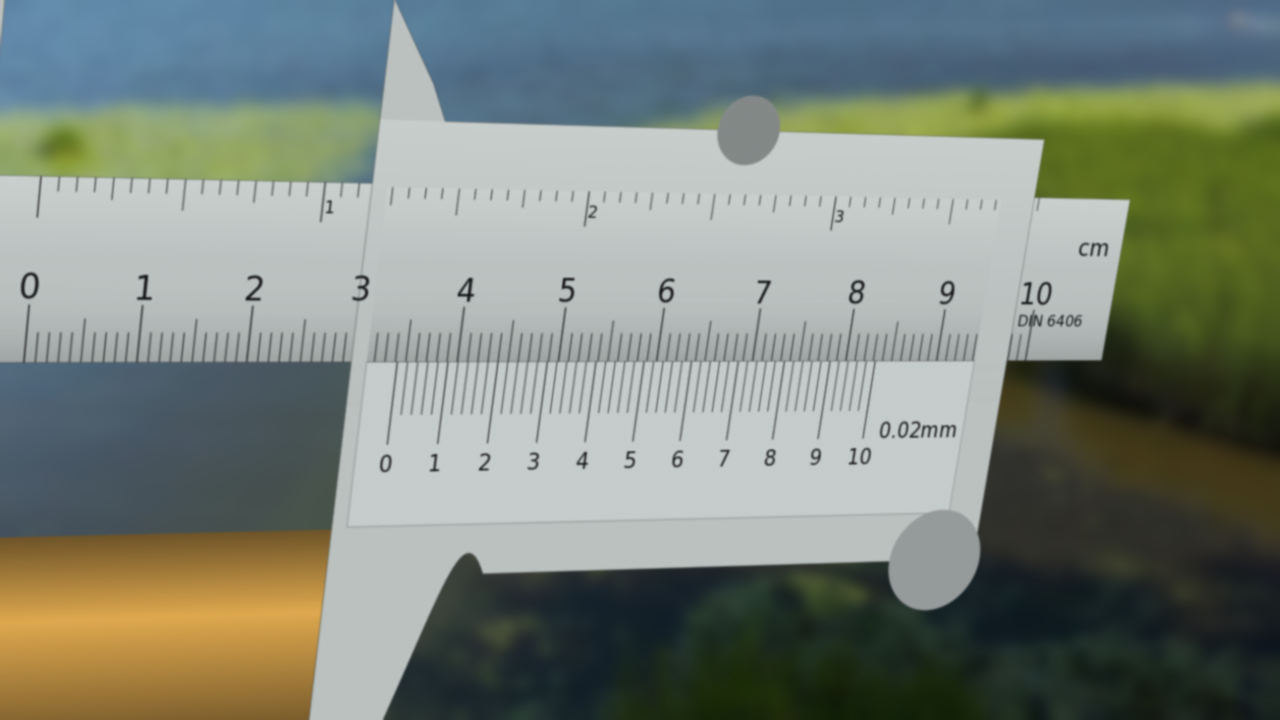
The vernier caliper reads 34.2 mm
